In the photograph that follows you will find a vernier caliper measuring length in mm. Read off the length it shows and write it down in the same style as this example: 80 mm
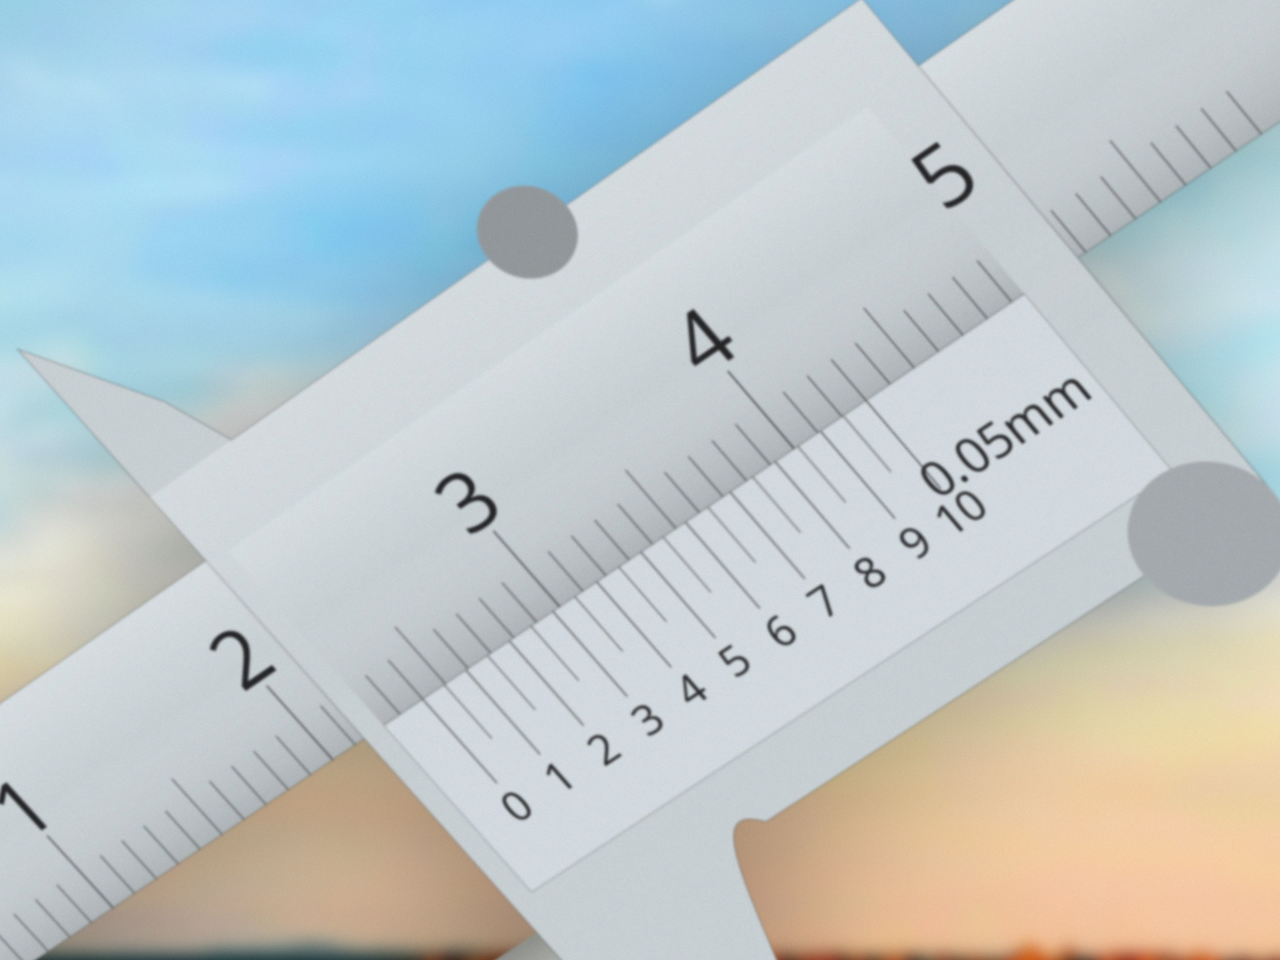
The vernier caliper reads 24.0 mm
